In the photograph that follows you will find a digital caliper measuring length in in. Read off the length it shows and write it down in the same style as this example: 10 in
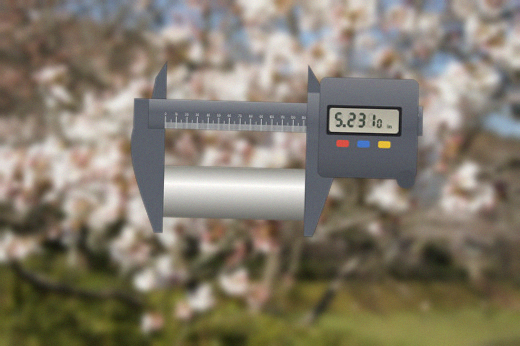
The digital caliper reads 5.2310 in
